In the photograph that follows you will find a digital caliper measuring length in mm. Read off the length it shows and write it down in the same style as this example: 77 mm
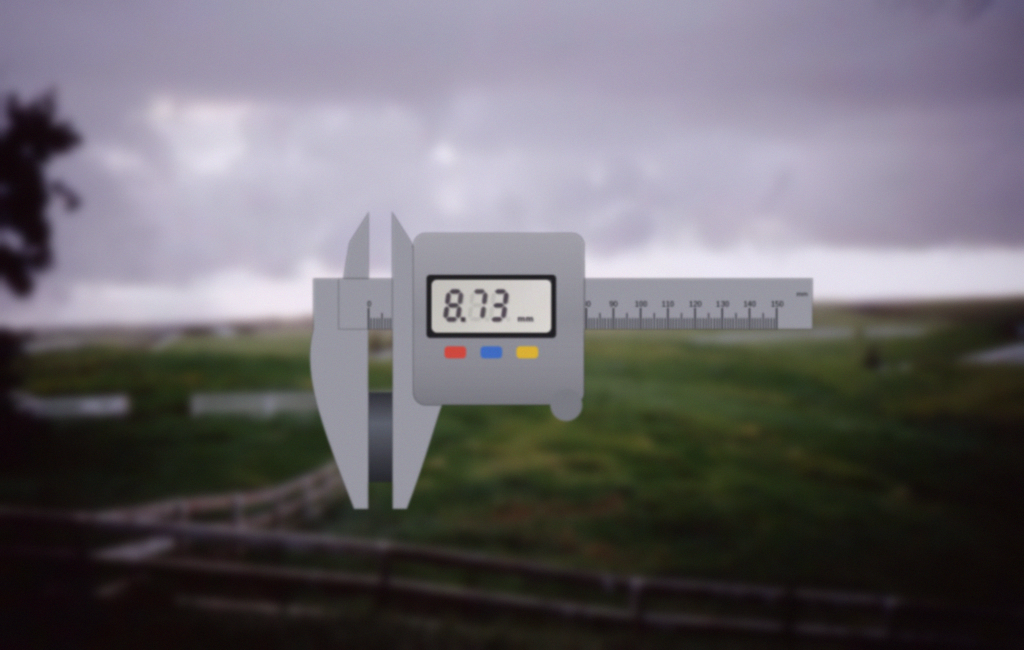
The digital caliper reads 8.73 mm
